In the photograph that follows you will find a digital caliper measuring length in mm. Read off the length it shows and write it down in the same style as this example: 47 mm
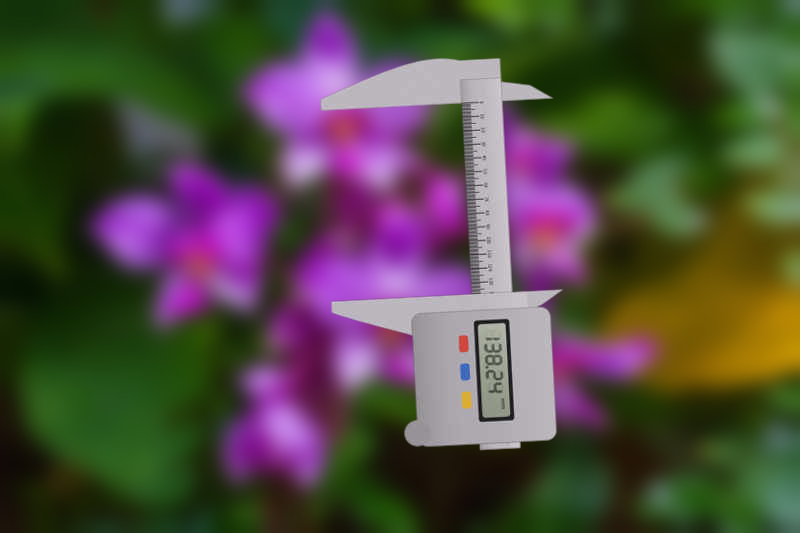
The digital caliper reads 138.24 mm
